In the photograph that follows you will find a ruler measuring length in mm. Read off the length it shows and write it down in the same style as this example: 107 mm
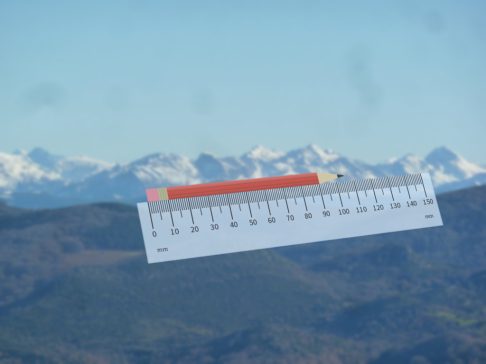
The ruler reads 105 mm
